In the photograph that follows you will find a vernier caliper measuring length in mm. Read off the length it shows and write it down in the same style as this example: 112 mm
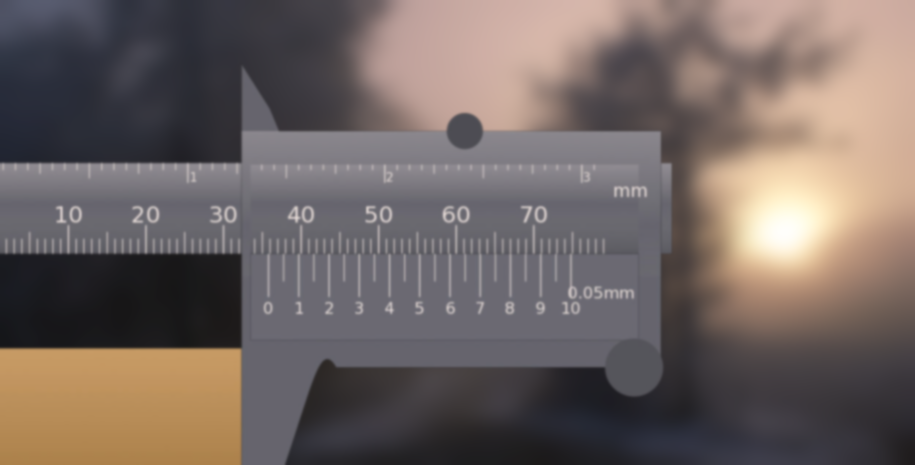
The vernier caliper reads 35.8 mm
